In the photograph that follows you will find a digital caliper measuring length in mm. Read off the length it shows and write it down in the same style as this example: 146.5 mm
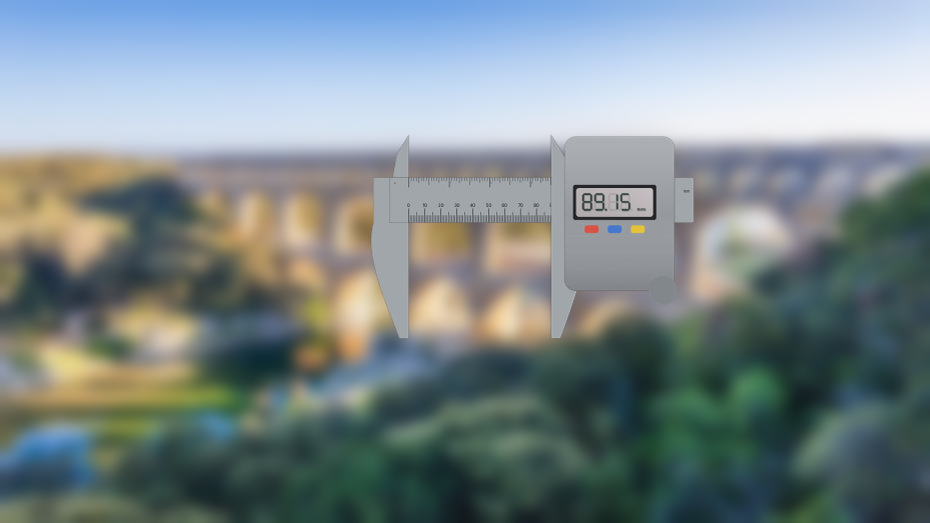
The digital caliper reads 89.15 mm
